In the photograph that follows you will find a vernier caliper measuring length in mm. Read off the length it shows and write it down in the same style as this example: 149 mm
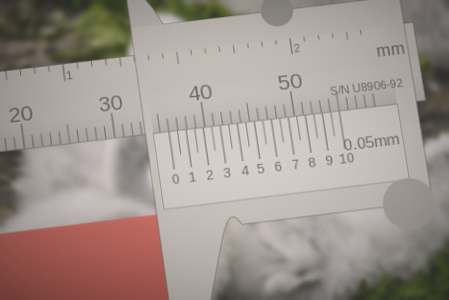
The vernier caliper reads 36.0 mm
